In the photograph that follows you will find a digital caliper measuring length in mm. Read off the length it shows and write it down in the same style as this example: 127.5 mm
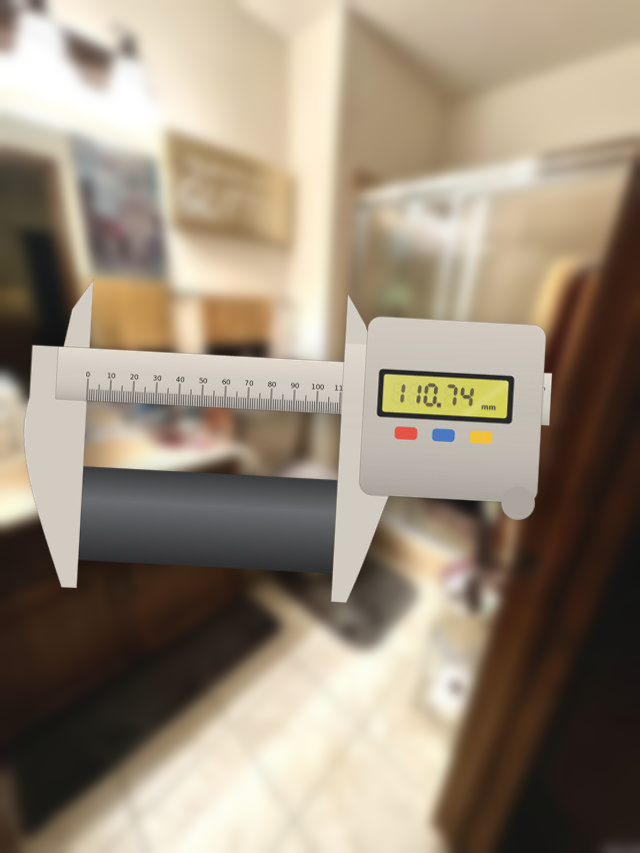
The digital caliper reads 110.74 mm
